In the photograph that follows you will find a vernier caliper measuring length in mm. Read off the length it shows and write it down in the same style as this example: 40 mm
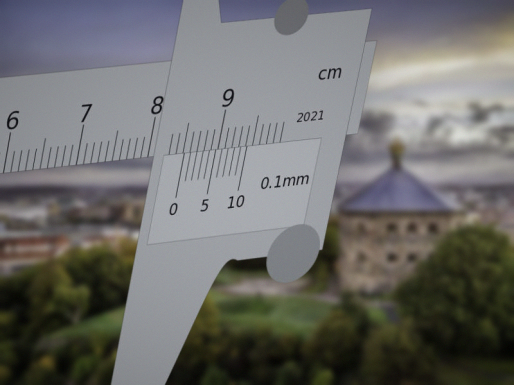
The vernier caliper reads 85.2 mm
